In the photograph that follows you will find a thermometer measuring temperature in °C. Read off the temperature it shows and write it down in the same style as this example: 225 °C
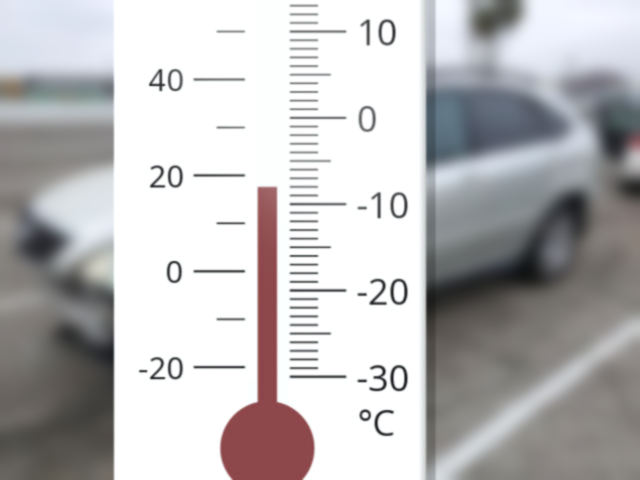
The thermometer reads -8 °C
